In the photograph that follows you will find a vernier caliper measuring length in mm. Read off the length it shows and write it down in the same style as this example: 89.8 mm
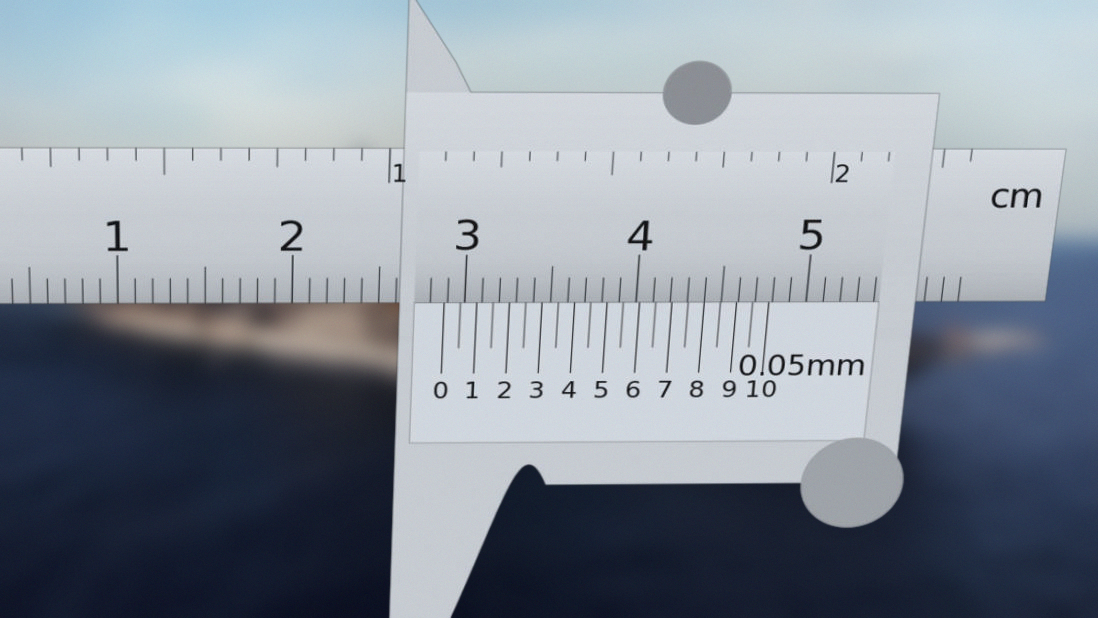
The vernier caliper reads 28.8 mm
